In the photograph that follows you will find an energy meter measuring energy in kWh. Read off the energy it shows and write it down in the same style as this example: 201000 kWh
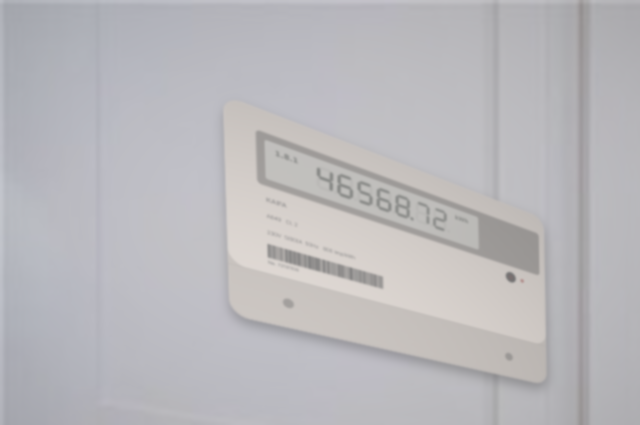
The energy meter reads 46568.72 kWh
